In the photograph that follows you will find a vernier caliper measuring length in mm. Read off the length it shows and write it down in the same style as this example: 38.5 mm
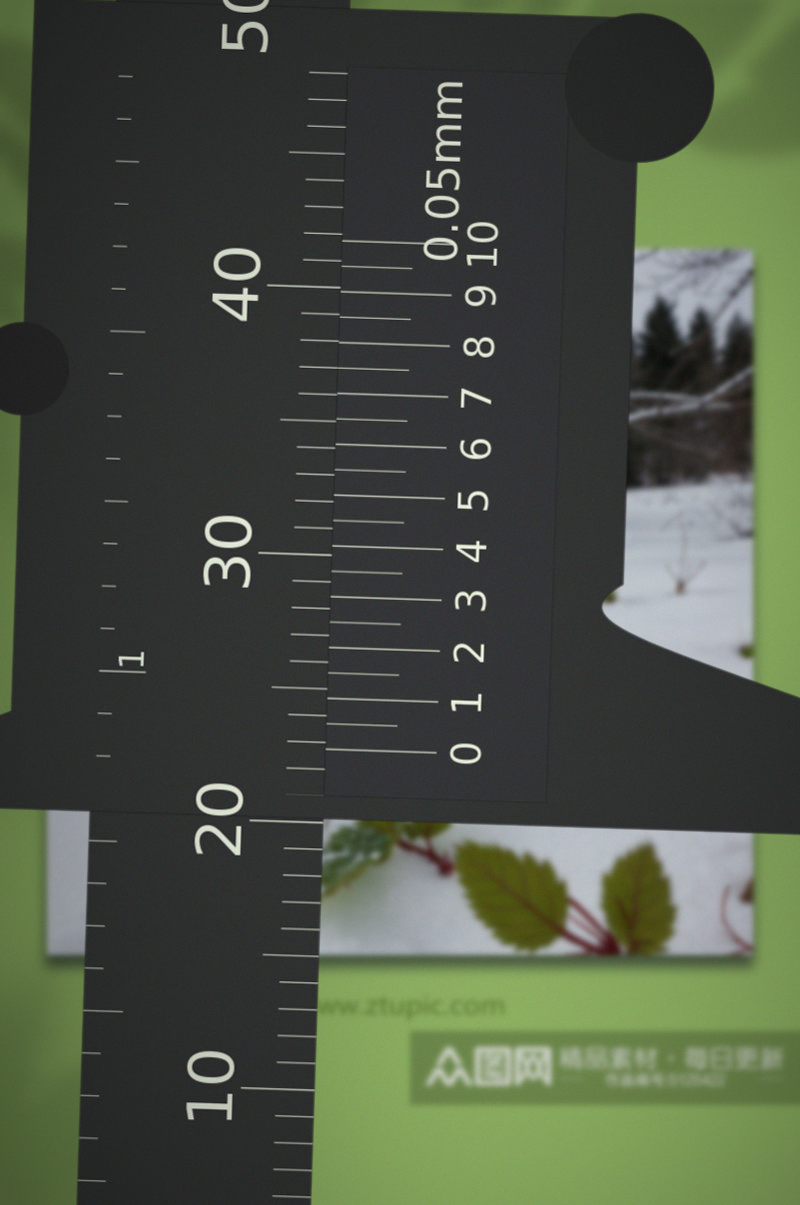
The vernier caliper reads 22.75 mm
